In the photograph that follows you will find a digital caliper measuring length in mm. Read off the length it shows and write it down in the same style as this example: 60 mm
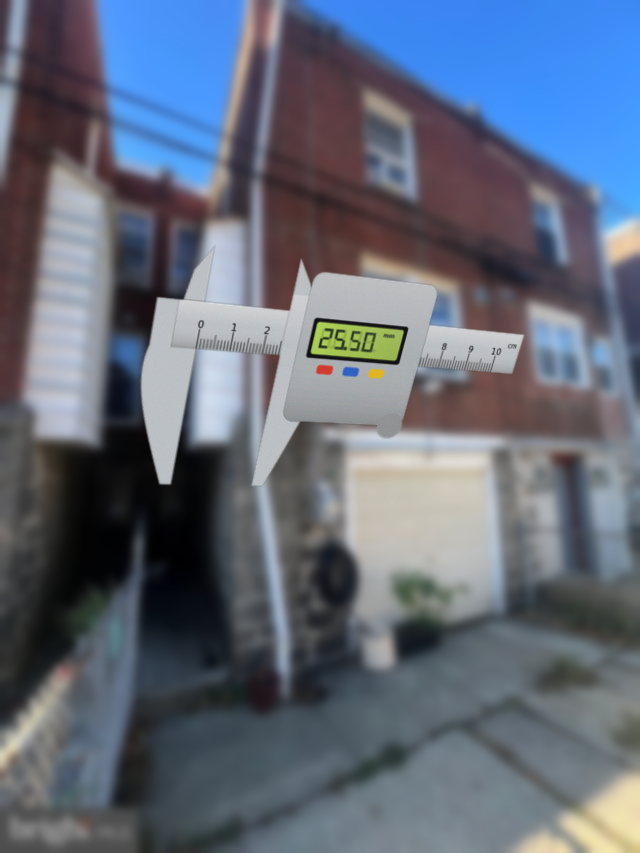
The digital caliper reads 25.50 mm
